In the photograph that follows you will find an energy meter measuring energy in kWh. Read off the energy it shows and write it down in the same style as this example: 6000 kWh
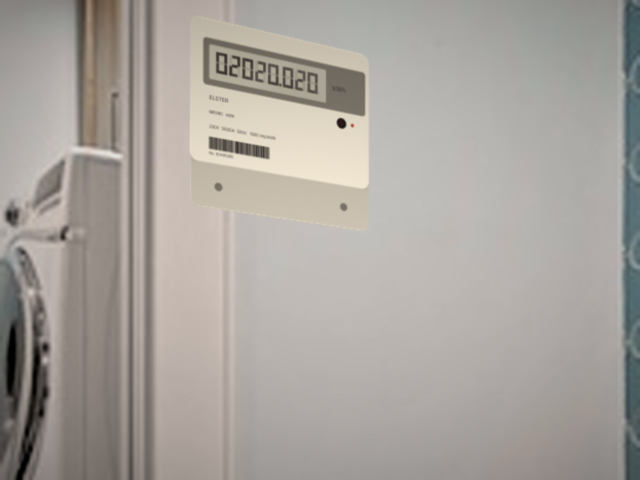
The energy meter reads 2020.020 kWh
